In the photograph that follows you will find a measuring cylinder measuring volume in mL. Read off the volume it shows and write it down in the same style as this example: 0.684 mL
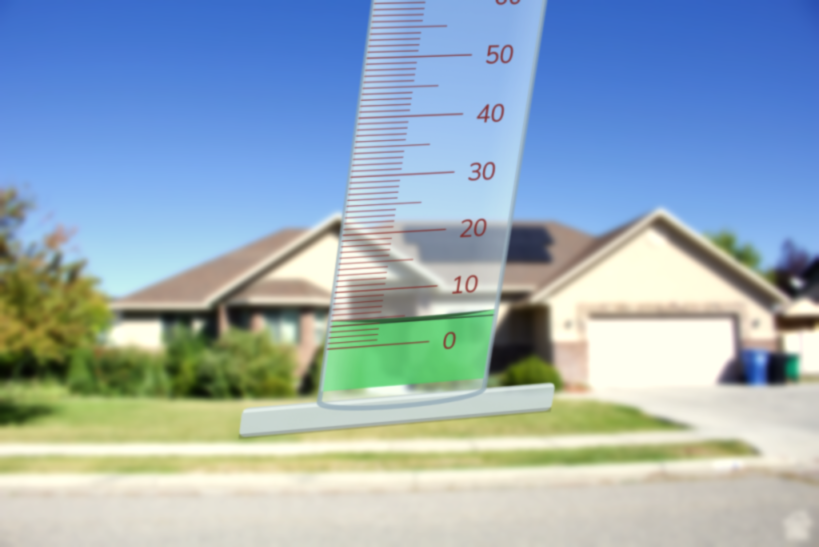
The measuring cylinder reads 4 mL
